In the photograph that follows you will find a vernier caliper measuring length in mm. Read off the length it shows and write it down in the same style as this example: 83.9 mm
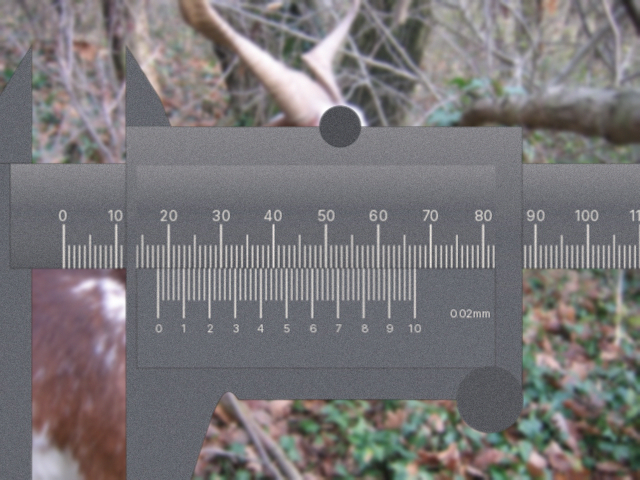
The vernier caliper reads 18.0 mm
